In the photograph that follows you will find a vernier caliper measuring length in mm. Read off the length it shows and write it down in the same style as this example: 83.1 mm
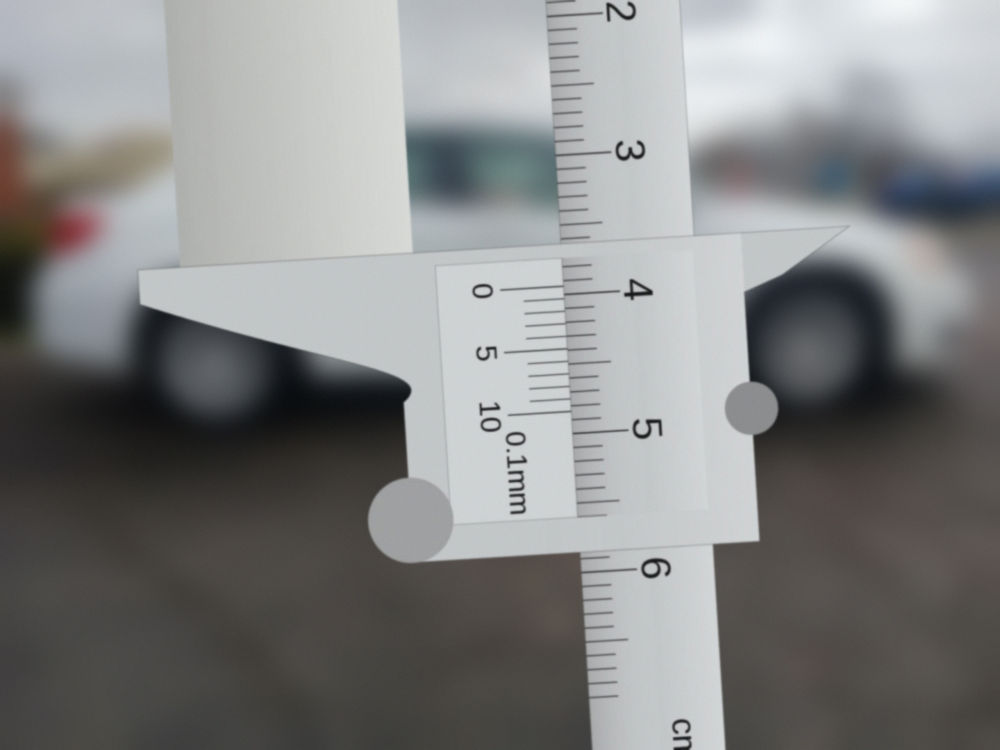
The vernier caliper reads 39.4 mm
